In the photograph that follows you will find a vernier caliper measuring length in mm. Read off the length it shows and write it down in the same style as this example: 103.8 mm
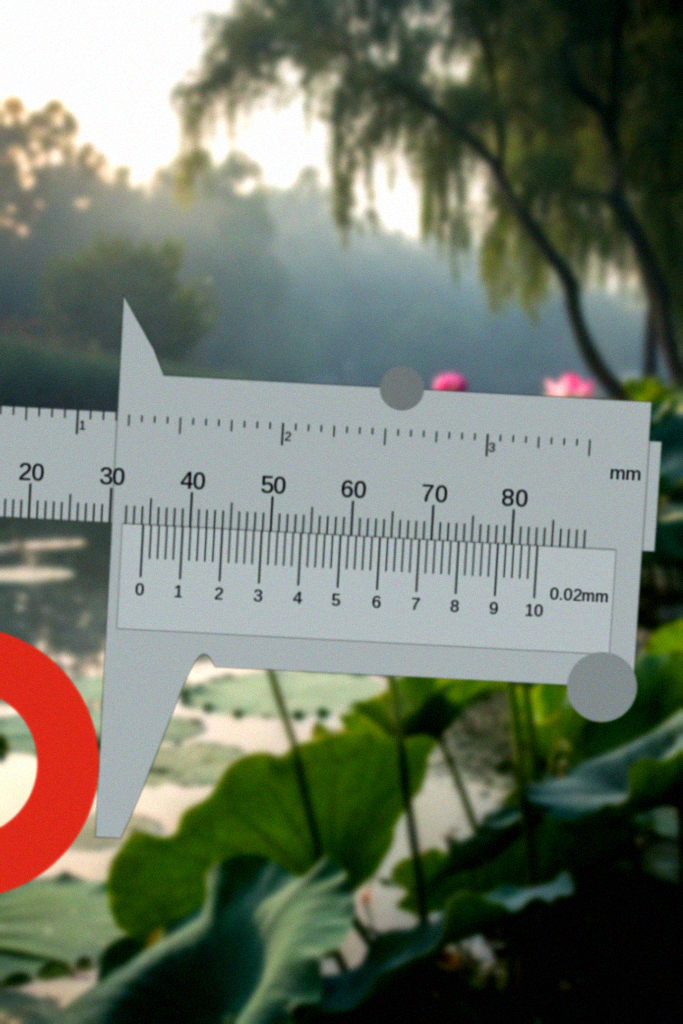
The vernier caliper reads 34.2 mm
